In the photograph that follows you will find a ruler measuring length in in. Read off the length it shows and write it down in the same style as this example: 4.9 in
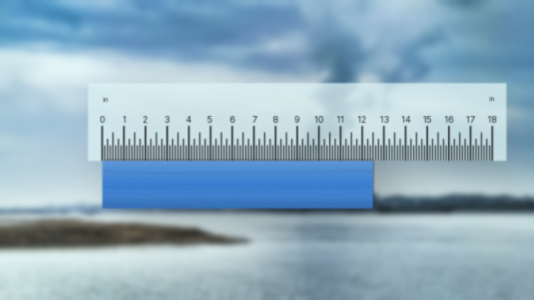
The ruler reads 12.5 in
